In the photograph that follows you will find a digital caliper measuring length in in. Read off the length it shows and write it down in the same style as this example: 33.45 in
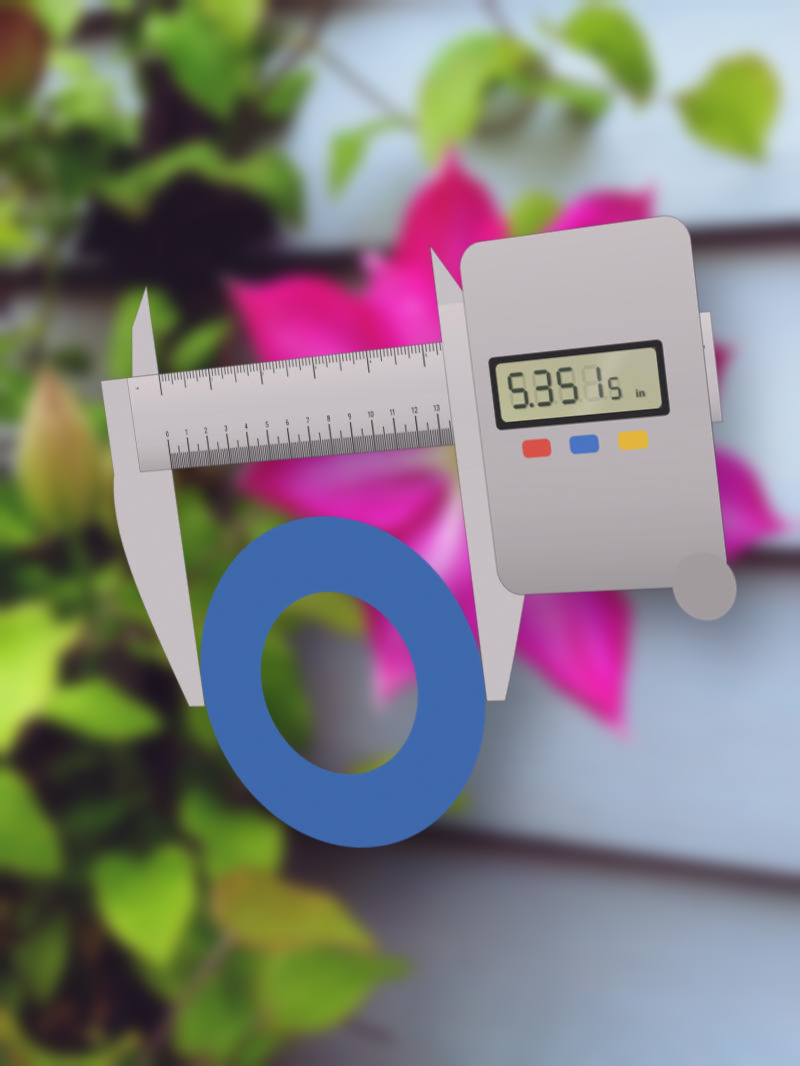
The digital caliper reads 5.3515 in
